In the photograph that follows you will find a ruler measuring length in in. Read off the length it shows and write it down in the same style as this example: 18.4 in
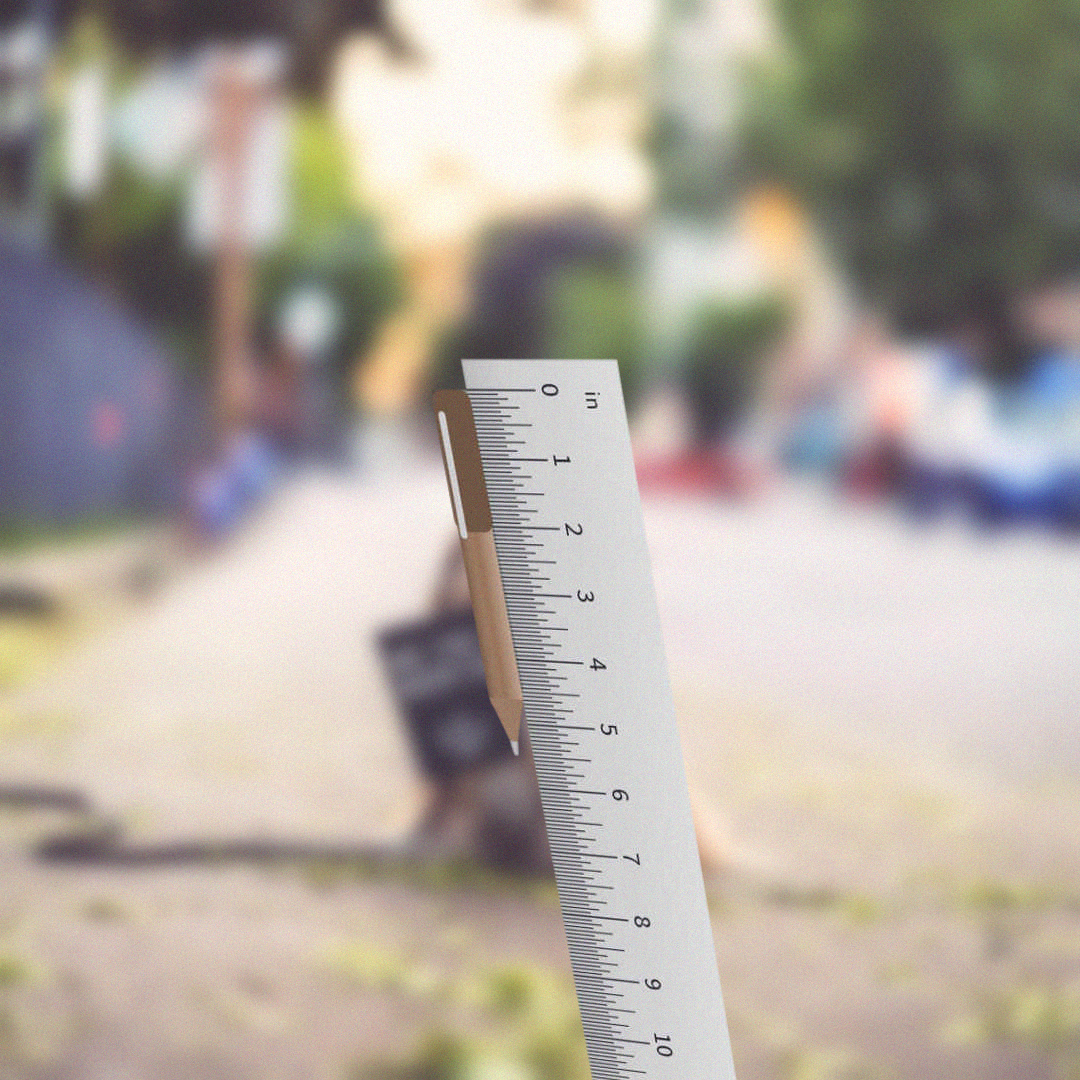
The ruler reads 5.5 in
